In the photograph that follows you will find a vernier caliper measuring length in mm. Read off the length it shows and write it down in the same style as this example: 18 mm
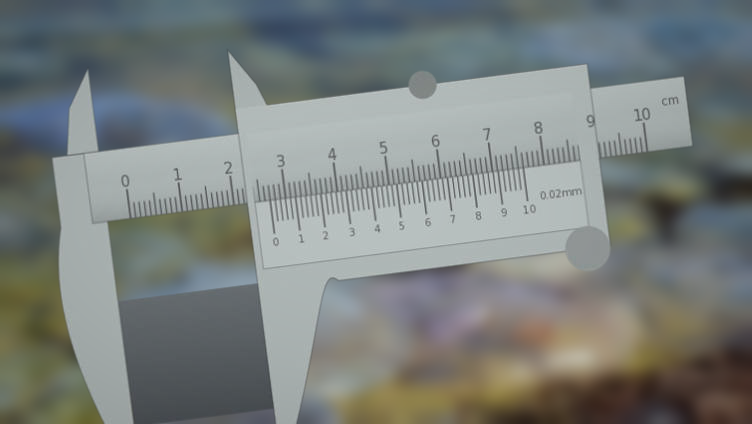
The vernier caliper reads 27.0 mm
